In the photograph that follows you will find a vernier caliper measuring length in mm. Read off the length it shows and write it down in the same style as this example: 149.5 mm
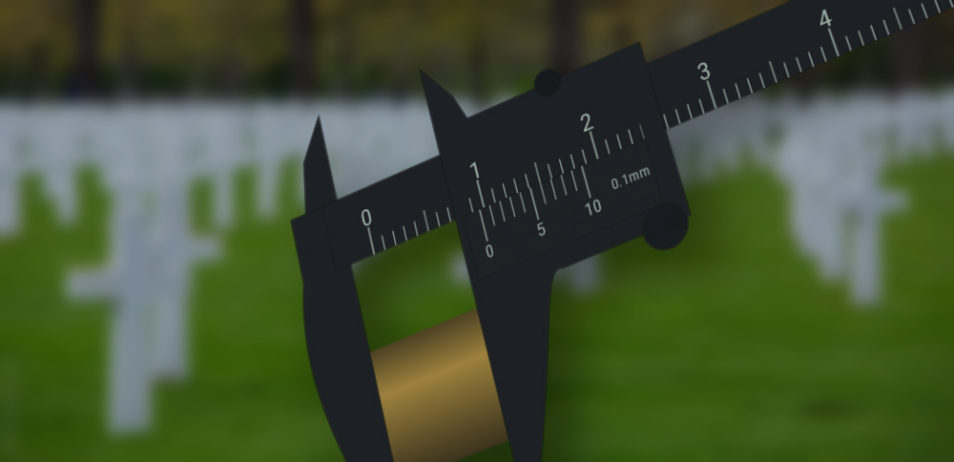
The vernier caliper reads 9.6 mm
